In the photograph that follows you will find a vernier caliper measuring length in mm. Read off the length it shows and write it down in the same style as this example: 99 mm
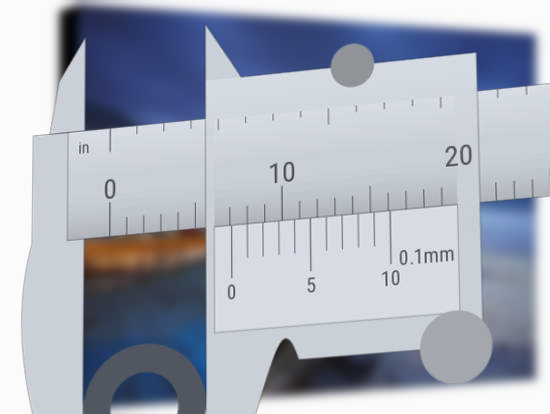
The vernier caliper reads 7.1 mm
